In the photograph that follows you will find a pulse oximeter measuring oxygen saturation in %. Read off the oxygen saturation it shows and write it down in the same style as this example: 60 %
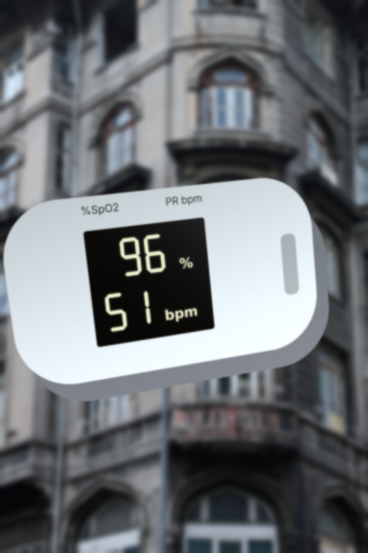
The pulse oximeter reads 96 %
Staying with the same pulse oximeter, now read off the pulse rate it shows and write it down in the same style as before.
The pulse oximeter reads 51 bpm
